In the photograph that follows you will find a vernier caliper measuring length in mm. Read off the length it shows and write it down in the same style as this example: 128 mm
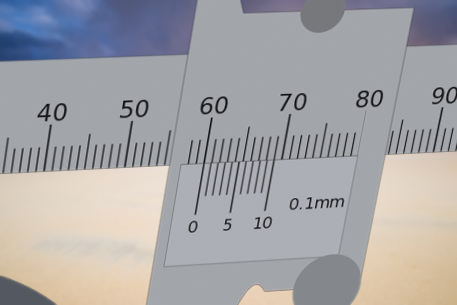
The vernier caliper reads 60.0 mm
